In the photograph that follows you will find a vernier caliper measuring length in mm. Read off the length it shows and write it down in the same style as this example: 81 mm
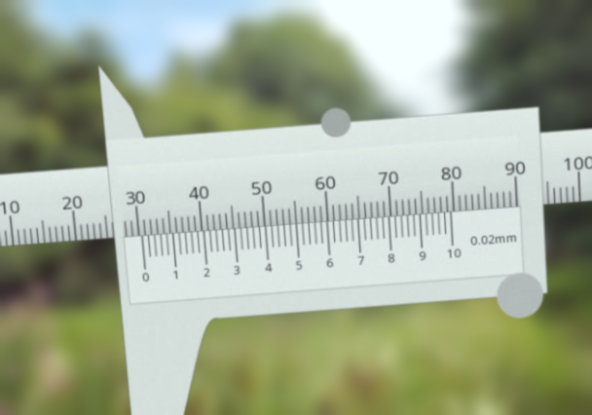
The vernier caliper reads 30.5 mm
